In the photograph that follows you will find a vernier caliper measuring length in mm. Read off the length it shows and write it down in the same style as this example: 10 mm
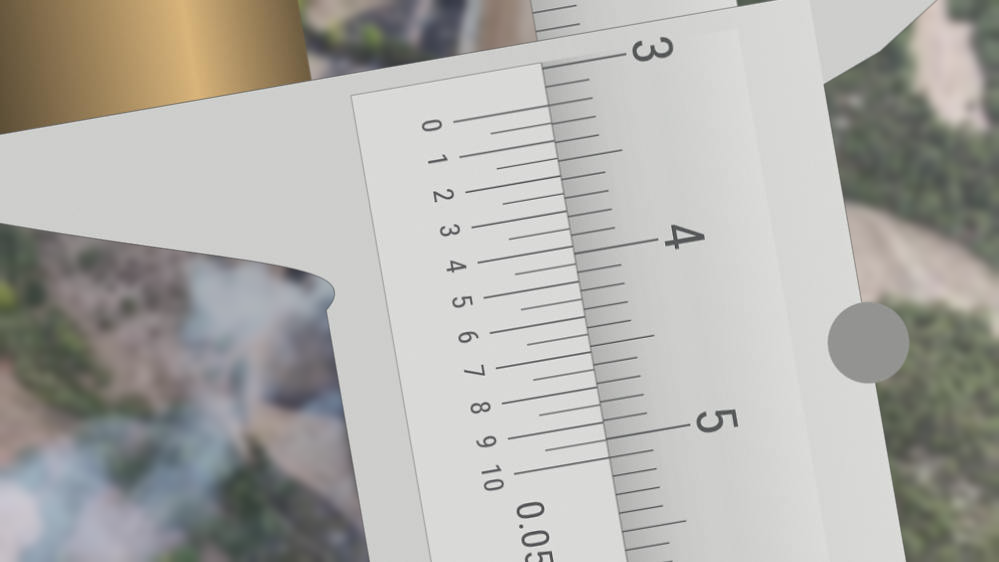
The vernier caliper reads 32.0 mm
